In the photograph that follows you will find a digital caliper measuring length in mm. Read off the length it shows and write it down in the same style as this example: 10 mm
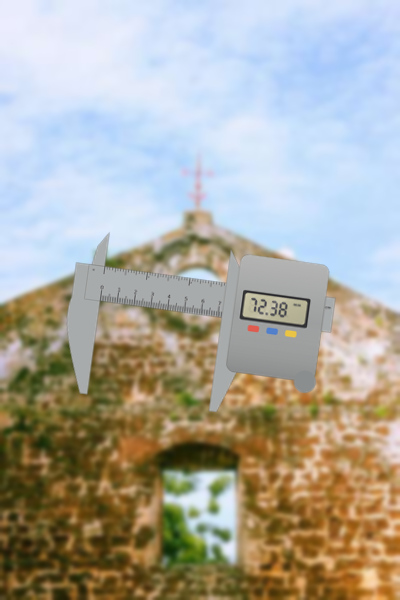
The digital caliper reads 72.38 mm
